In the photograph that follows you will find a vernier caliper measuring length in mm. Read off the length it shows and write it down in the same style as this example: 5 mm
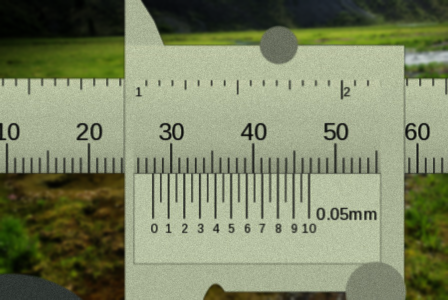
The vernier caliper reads 27.8 mm
